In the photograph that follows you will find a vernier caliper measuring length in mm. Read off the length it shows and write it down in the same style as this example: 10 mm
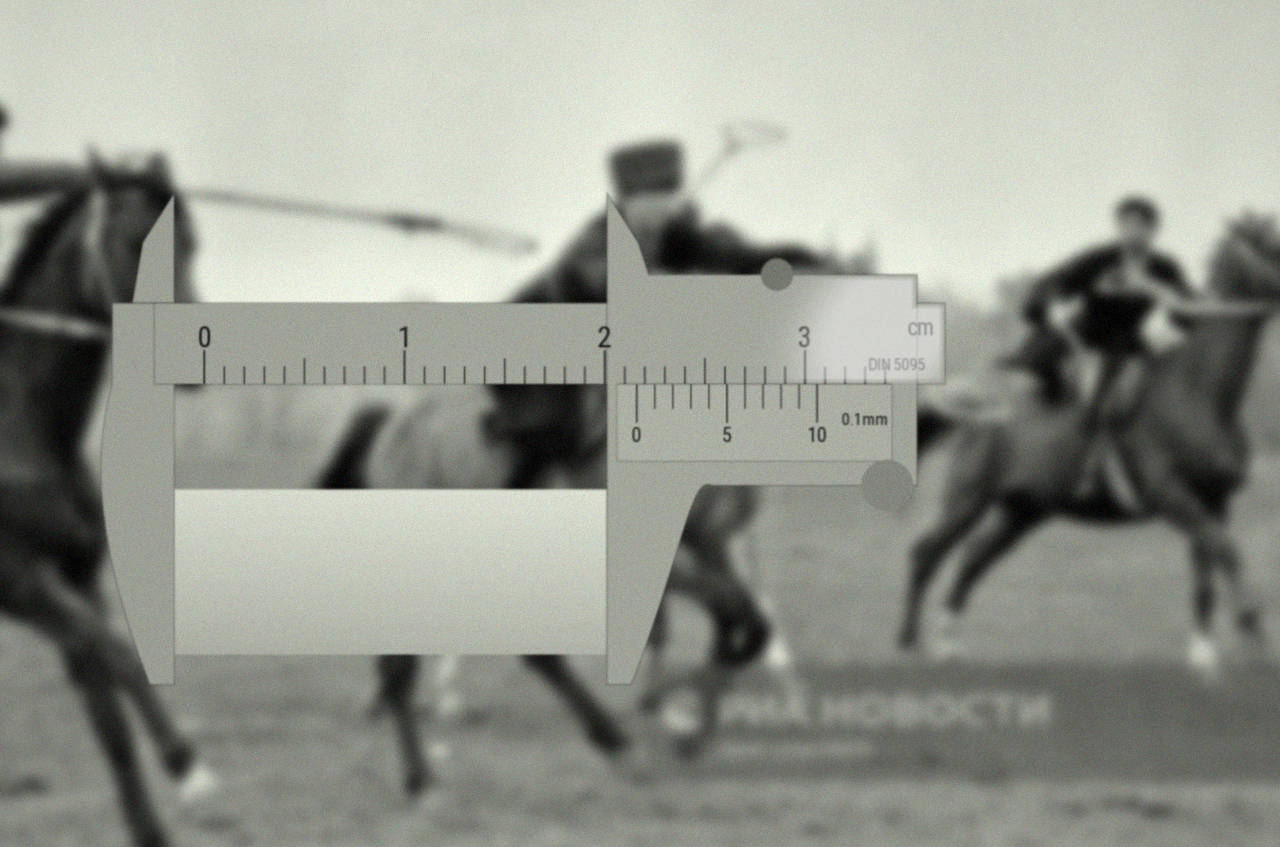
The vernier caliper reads 21.6 mm
